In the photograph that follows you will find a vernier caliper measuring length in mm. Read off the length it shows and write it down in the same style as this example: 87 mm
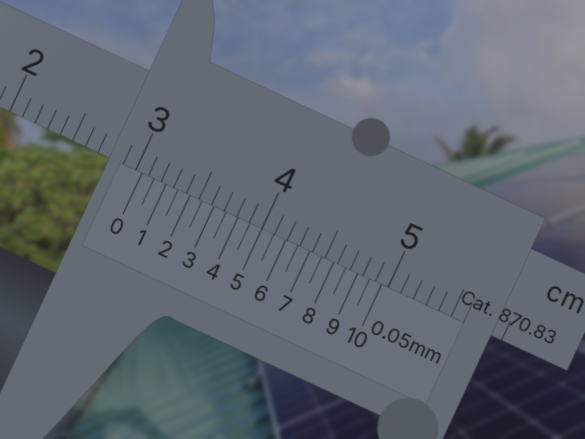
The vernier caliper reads 30.5 mm
